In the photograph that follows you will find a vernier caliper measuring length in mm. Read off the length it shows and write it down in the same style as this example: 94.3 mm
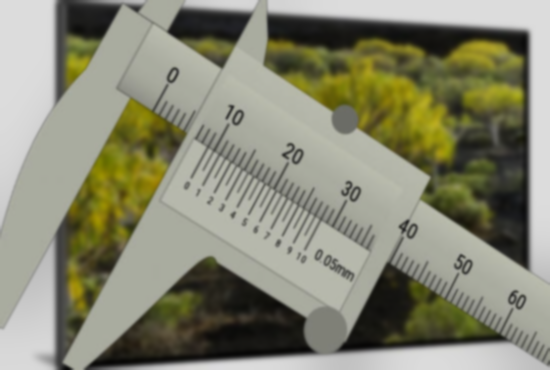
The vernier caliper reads 9.0 mm
